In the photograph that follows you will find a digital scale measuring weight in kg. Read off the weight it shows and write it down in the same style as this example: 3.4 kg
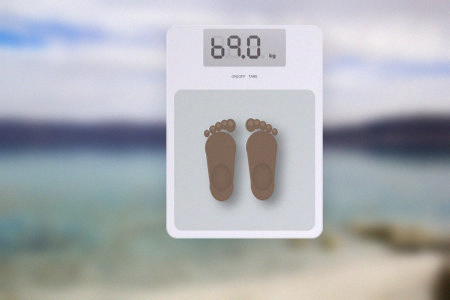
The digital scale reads 69.0 kg
